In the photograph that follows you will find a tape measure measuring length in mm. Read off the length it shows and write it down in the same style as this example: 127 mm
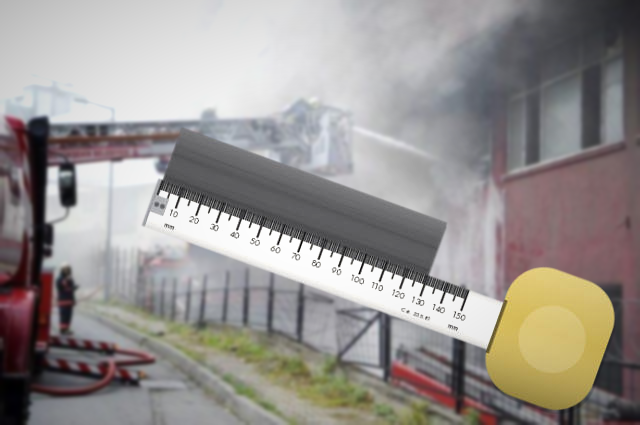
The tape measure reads 130 mm
